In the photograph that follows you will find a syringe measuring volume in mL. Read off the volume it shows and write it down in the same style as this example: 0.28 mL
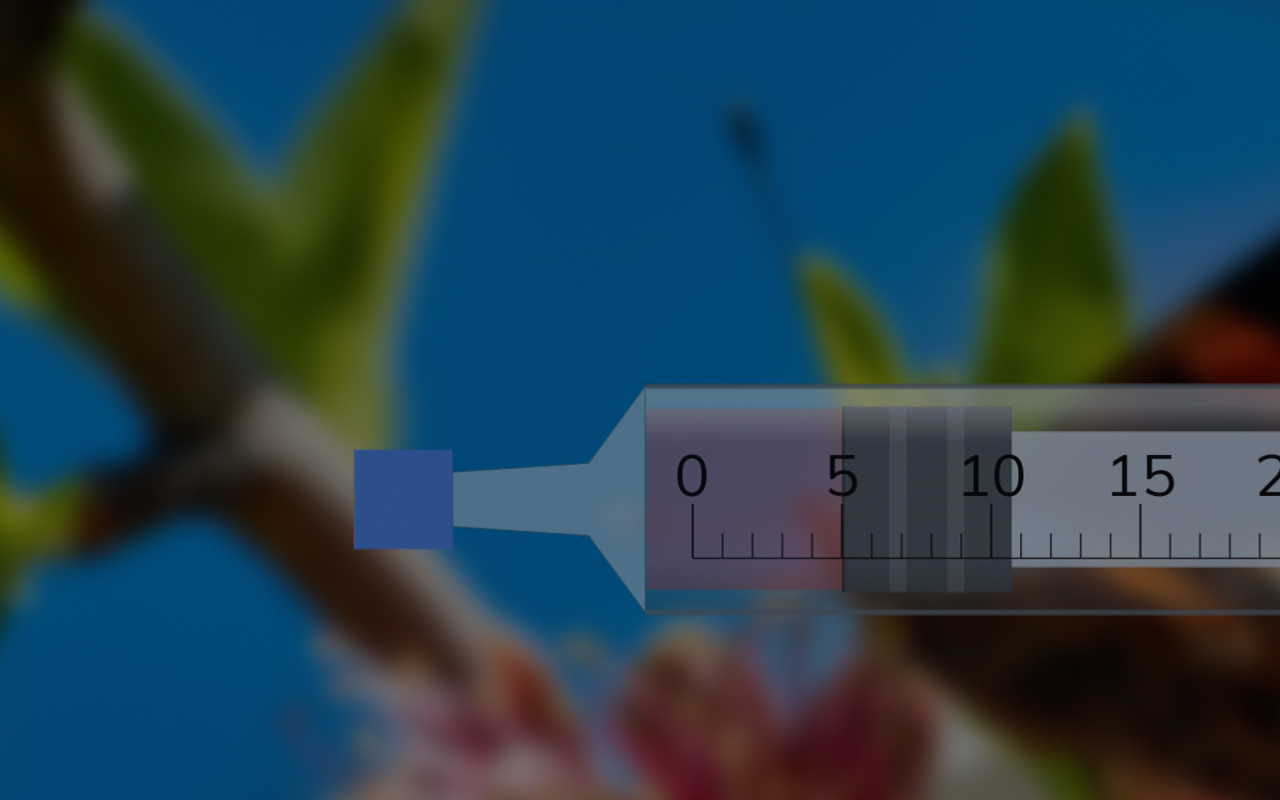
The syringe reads 5 mL
